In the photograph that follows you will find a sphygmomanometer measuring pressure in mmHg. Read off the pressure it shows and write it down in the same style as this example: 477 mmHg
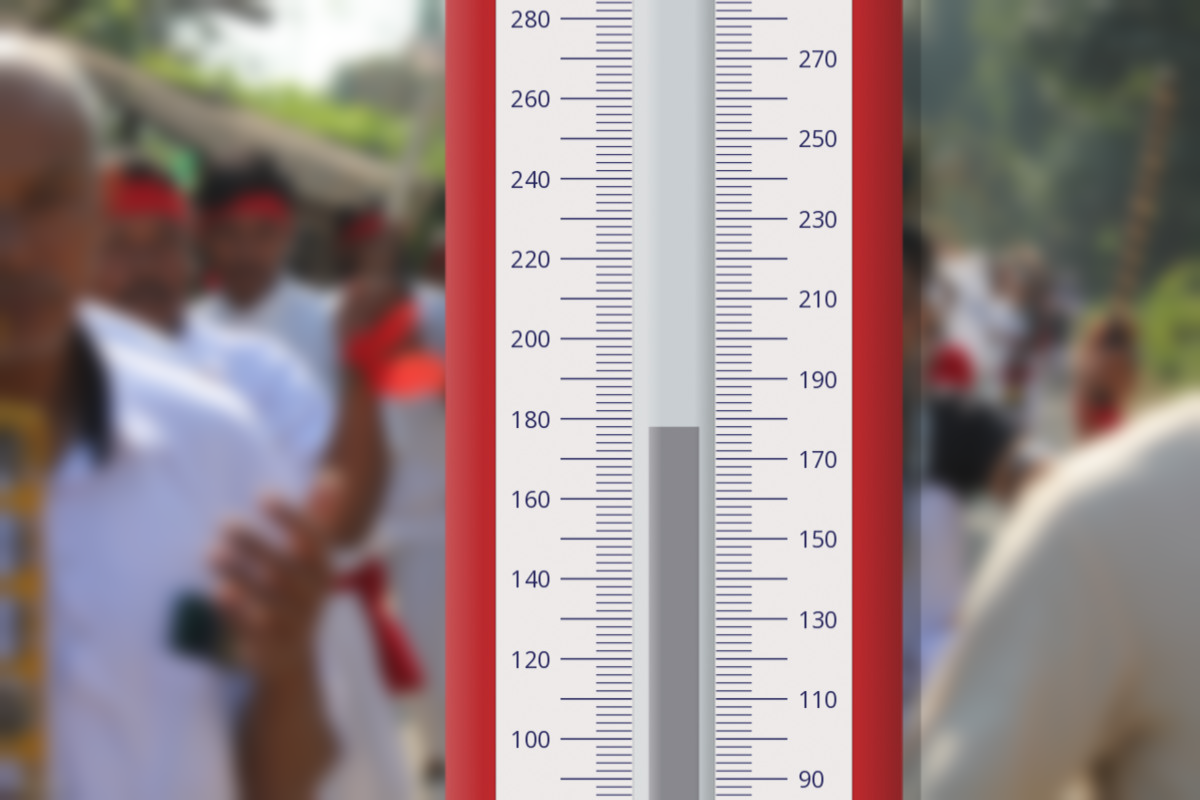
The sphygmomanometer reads 178 mmHg
